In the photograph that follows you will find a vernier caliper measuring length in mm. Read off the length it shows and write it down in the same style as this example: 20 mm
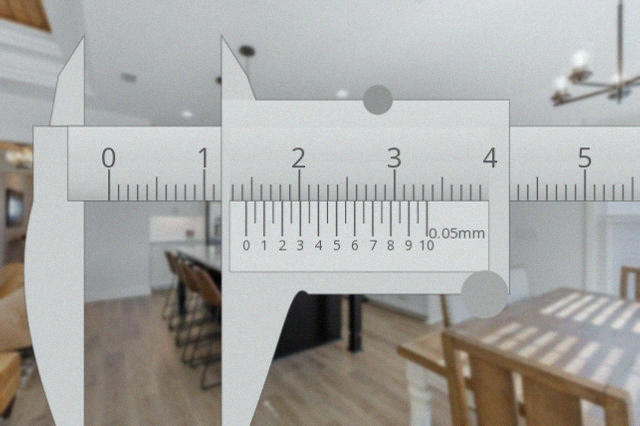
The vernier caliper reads 14.4 mm
